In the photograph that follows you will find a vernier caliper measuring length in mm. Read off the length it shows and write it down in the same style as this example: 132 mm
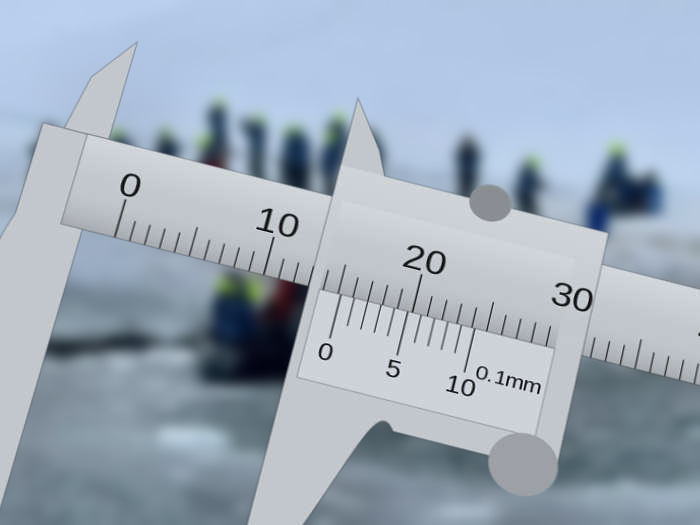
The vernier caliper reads 15.2 mm
